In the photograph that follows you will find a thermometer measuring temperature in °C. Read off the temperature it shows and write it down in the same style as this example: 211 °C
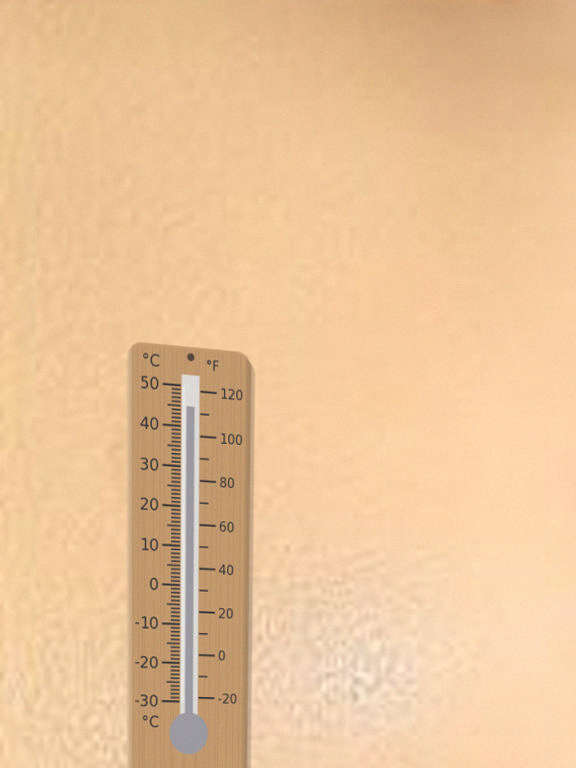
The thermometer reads 45 °C
